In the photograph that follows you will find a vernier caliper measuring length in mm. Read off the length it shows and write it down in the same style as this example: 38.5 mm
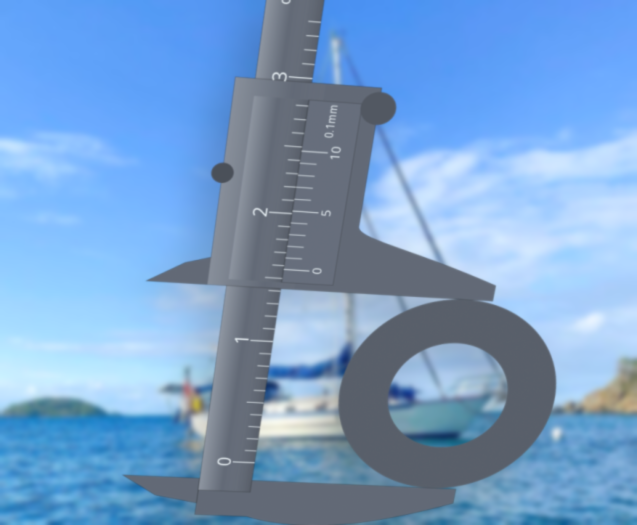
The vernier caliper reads 15.7 mm
